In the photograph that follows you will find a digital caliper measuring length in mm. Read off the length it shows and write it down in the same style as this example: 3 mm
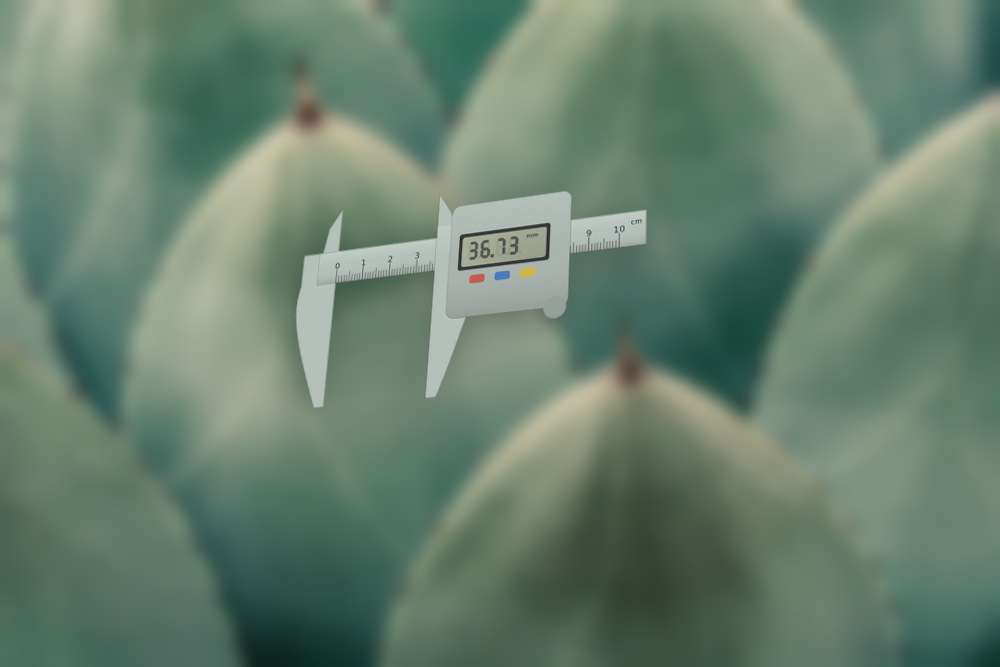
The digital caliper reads 36.73 mm
